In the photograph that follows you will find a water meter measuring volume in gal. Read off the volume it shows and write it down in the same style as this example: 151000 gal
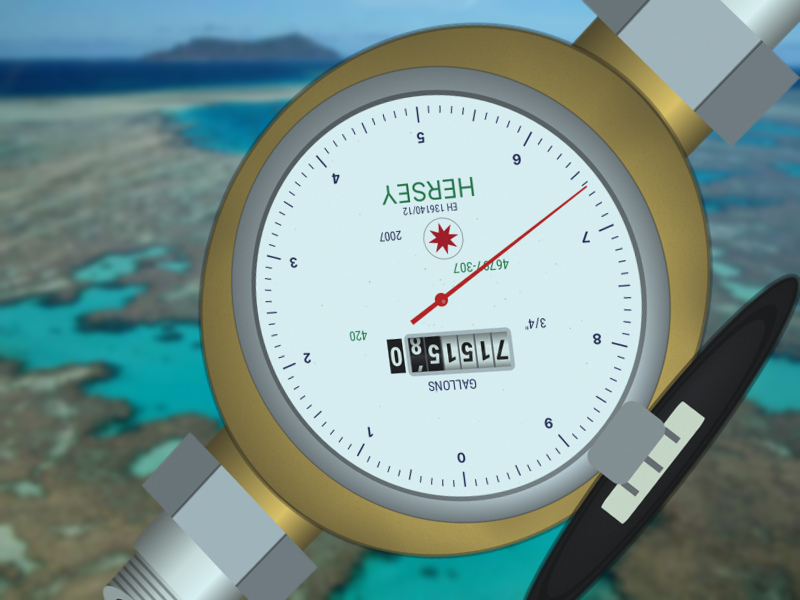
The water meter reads 7151576.6 gal
